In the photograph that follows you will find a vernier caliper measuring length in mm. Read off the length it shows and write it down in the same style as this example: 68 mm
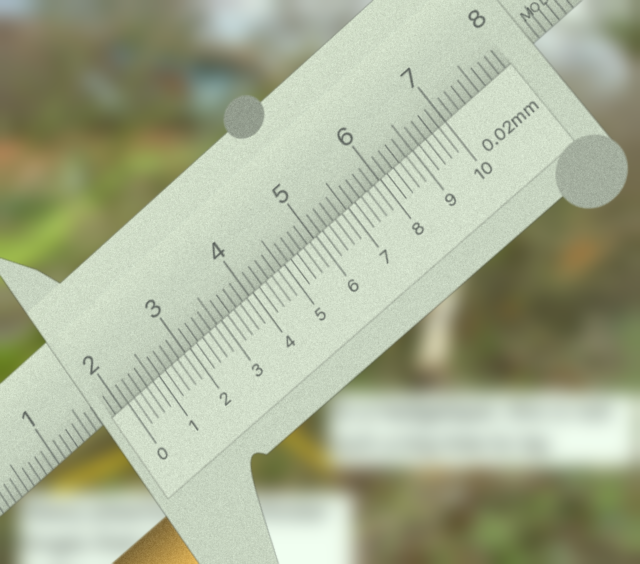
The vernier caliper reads 21.0 mm
